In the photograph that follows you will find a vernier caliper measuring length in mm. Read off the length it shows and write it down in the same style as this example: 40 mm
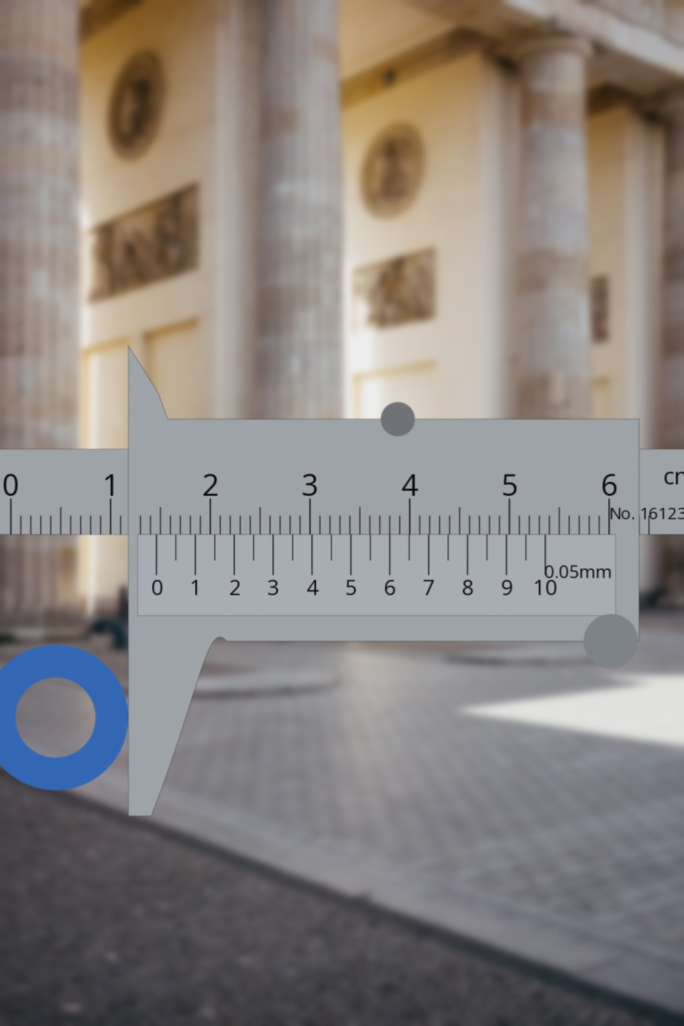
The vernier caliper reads 14.6 mm
